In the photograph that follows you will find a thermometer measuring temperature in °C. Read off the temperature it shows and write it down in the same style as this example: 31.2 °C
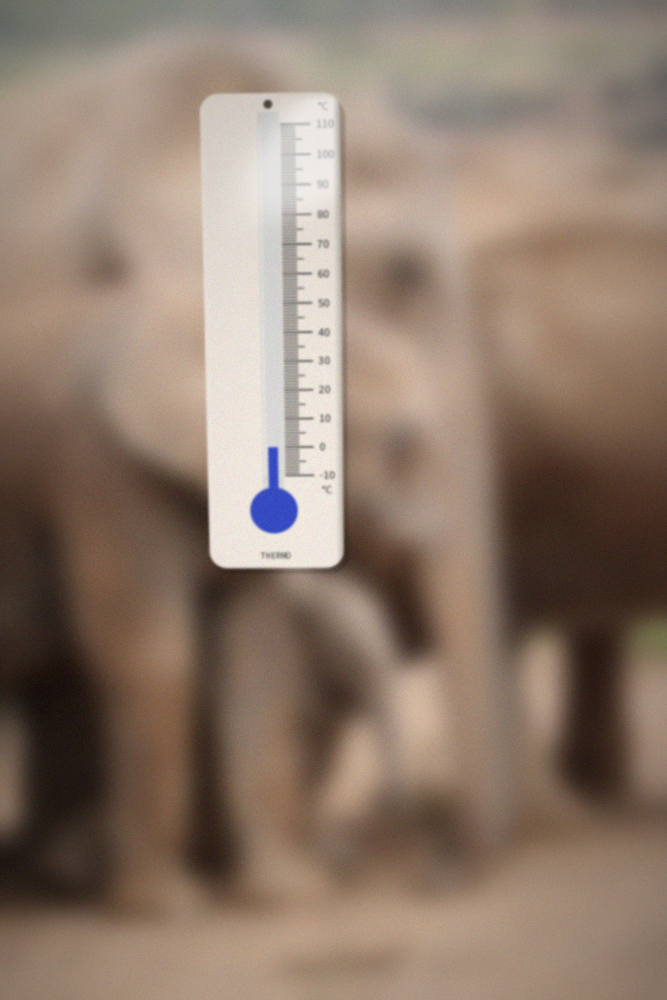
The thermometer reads 0 °C
